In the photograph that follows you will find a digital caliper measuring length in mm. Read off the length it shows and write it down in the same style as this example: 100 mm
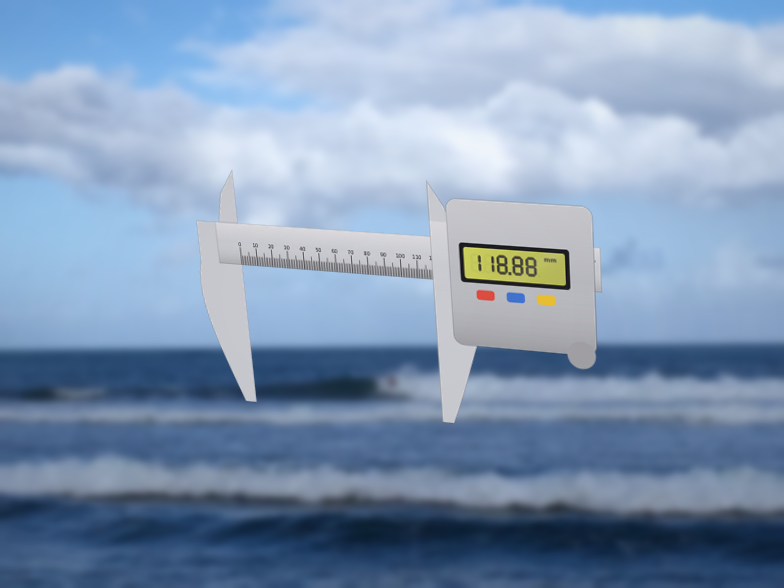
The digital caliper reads 118.88 mm
